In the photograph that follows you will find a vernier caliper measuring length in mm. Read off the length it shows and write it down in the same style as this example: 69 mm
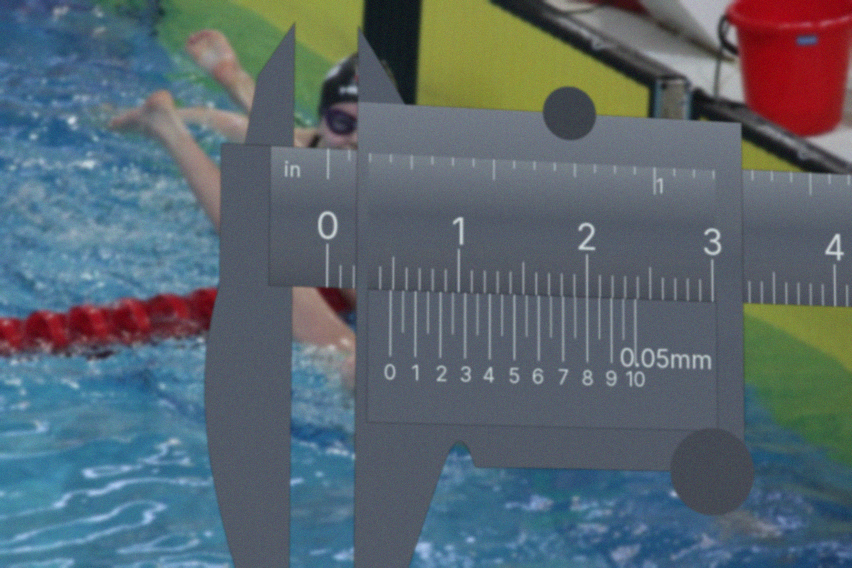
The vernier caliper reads 4.8 mm
